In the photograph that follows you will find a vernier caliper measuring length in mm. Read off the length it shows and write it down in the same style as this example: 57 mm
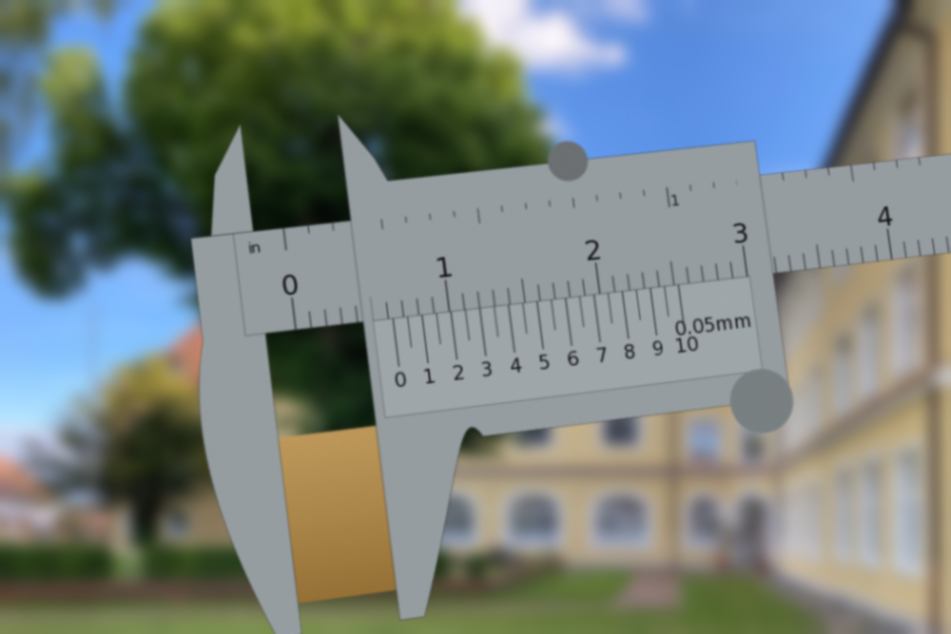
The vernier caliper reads 6.3 mm
